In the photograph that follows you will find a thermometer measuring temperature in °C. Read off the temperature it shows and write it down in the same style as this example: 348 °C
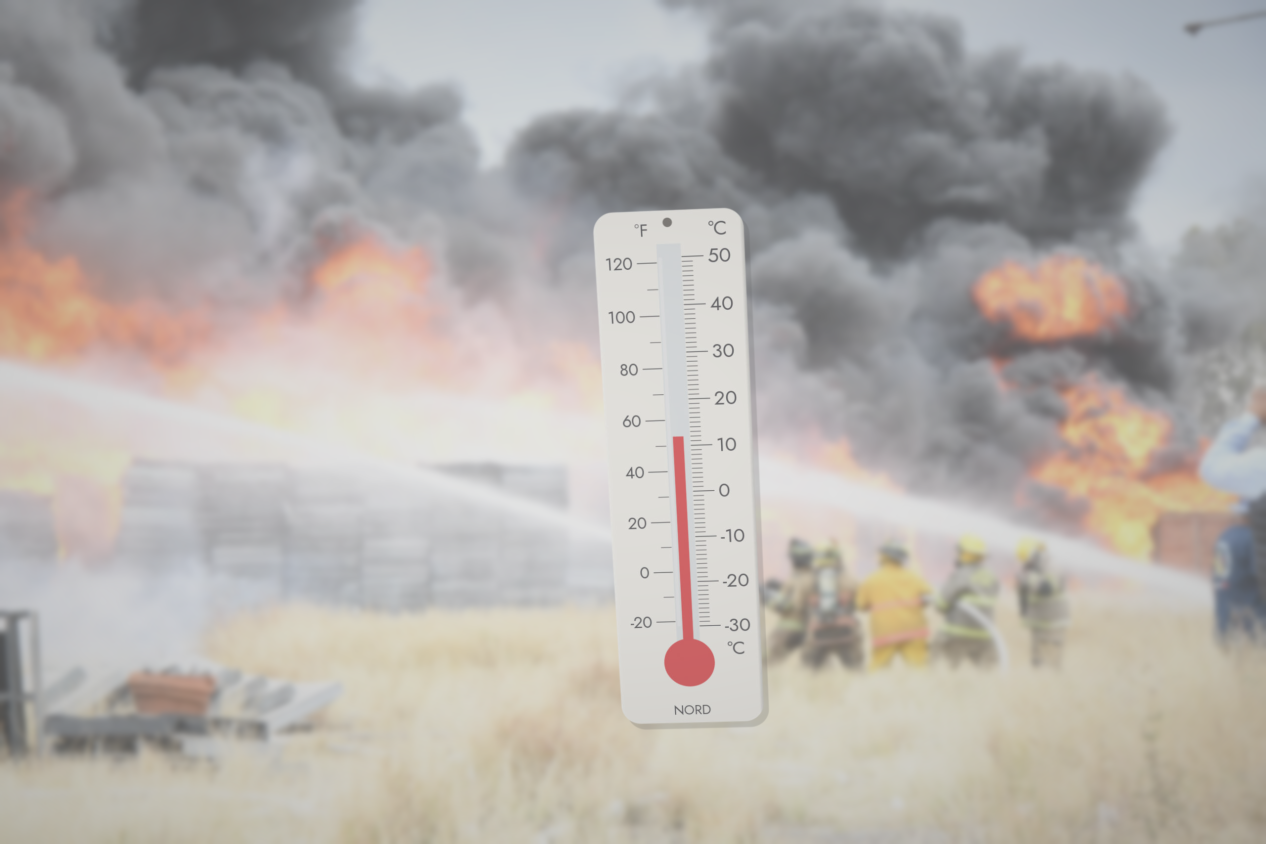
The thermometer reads 12 °C
